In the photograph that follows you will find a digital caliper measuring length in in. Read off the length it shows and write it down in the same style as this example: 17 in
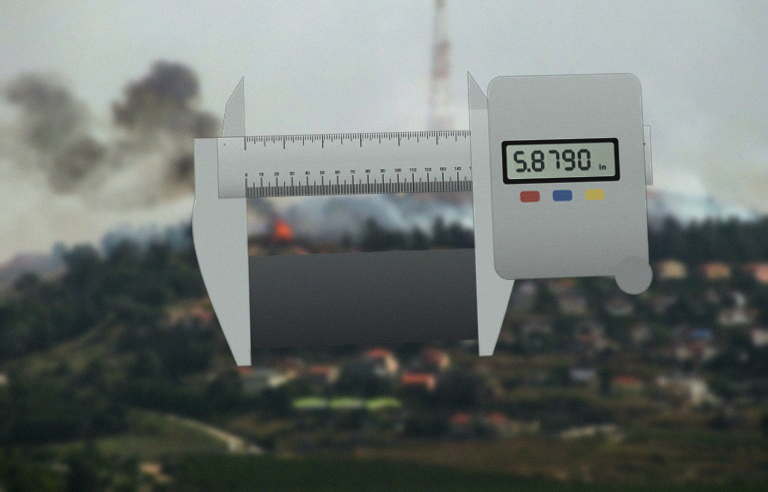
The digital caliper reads 5.8790 in
